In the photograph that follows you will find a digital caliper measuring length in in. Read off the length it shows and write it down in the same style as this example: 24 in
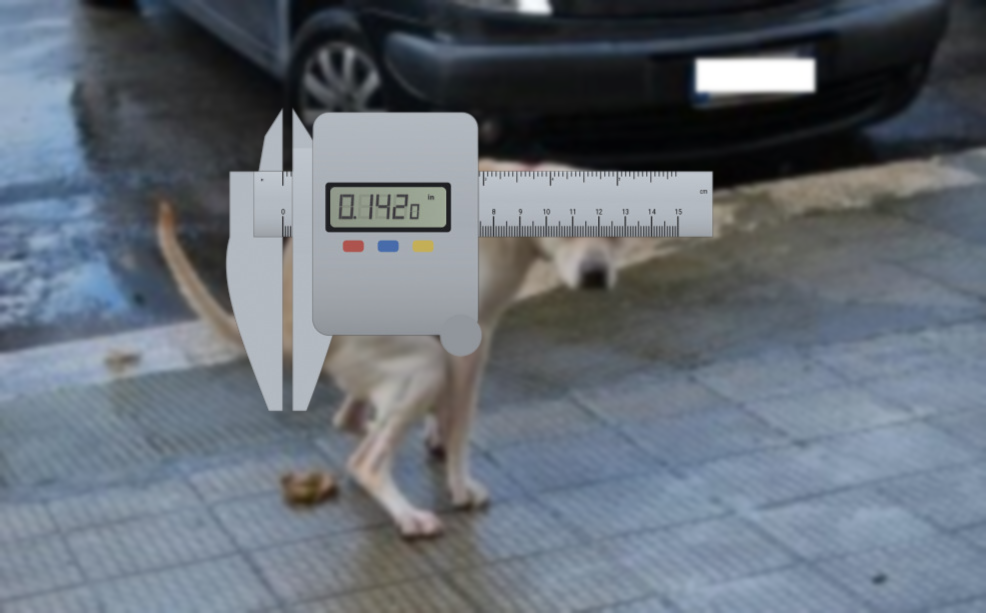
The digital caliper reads 0.1420 in
